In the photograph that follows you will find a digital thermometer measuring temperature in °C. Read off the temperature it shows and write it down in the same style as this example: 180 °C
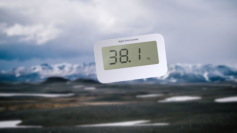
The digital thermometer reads 38.1 °C
